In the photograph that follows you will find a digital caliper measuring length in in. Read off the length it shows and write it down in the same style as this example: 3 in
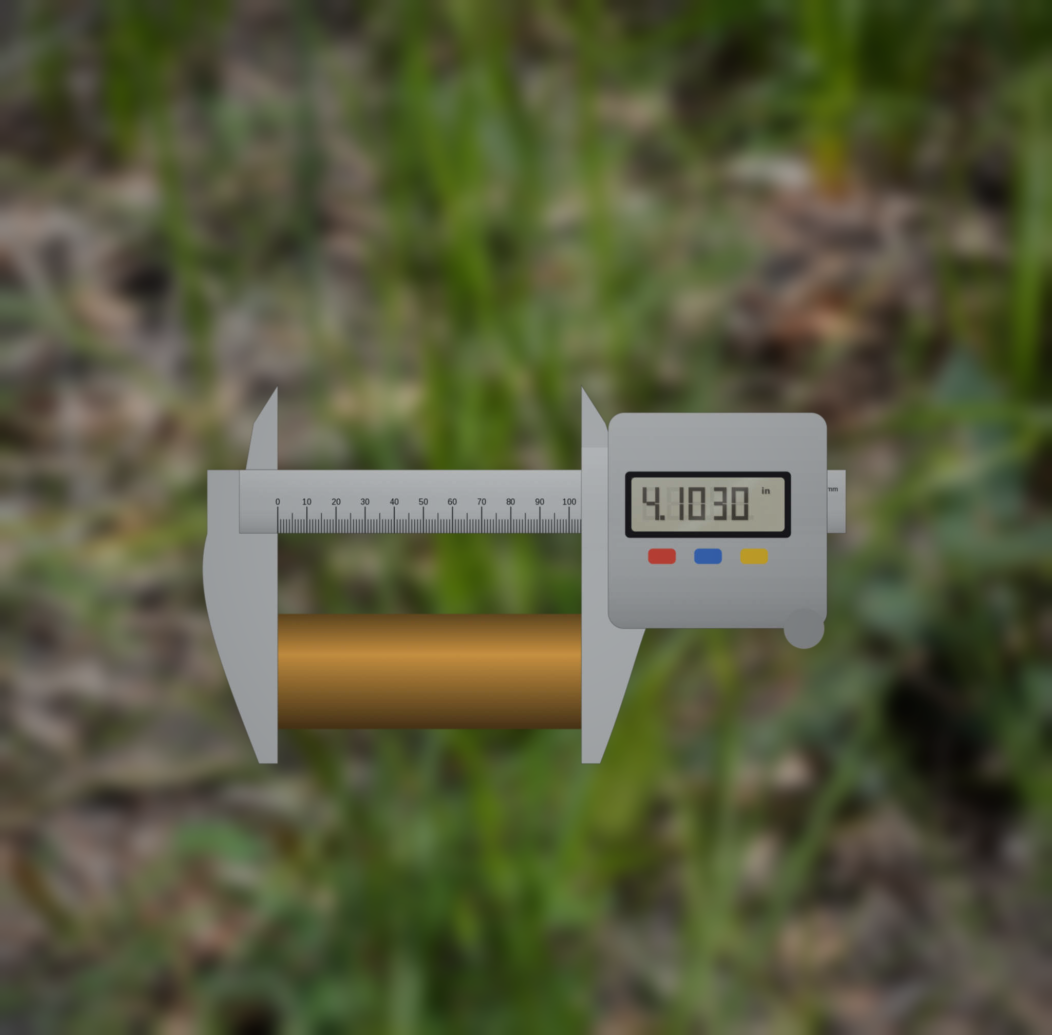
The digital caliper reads 4.1030 in
